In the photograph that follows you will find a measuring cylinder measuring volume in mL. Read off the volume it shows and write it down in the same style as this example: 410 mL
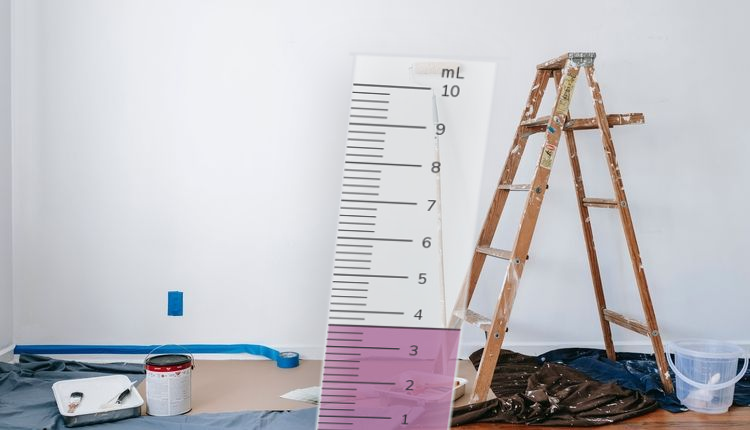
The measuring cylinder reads 3.6 mL
